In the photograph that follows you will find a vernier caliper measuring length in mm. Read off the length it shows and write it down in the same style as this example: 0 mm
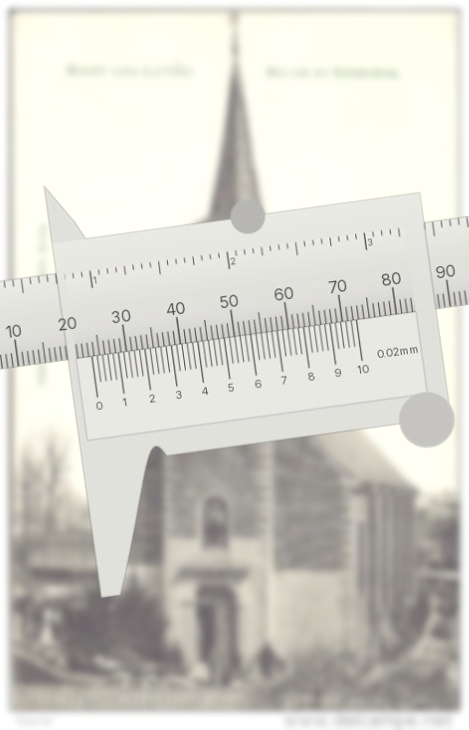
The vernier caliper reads 23.6 mm
